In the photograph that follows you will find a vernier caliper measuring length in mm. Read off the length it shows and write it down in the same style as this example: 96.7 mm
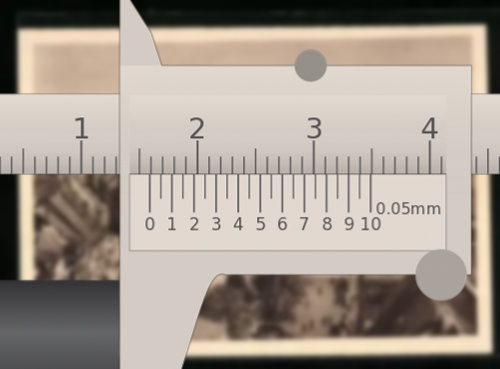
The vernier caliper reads 15.9 mm
